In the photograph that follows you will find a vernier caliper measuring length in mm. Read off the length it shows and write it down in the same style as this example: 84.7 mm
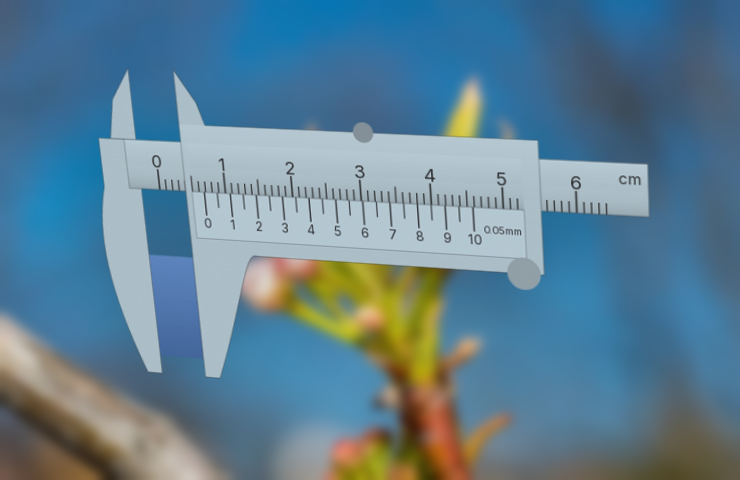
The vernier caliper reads 6.8 mm
